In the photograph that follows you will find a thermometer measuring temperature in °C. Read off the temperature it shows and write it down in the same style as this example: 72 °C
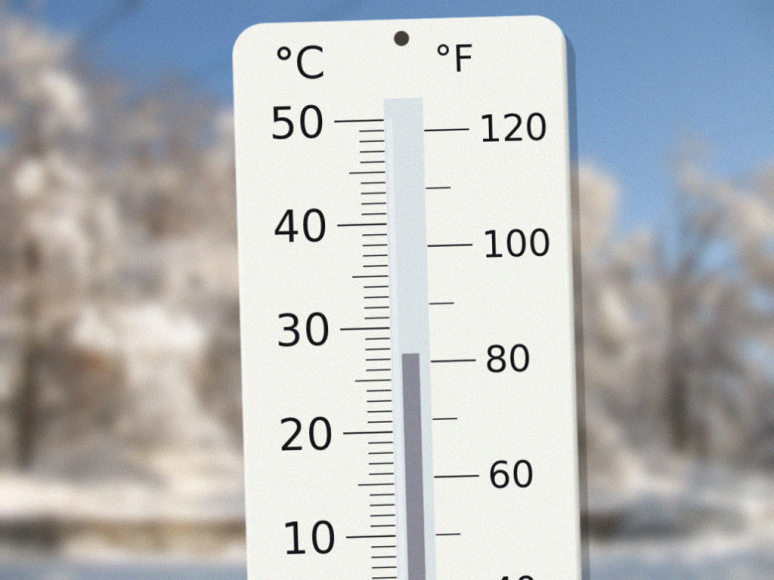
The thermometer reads 27.5 °C
